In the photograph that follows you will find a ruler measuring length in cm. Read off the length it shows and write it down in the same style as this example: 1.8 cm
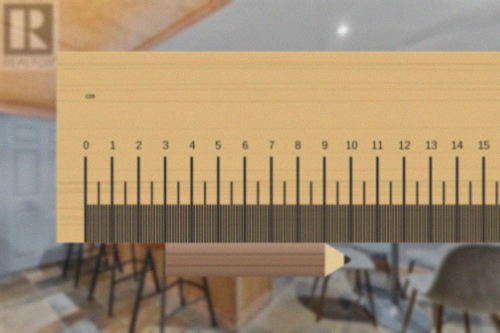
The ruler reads 7 cm
